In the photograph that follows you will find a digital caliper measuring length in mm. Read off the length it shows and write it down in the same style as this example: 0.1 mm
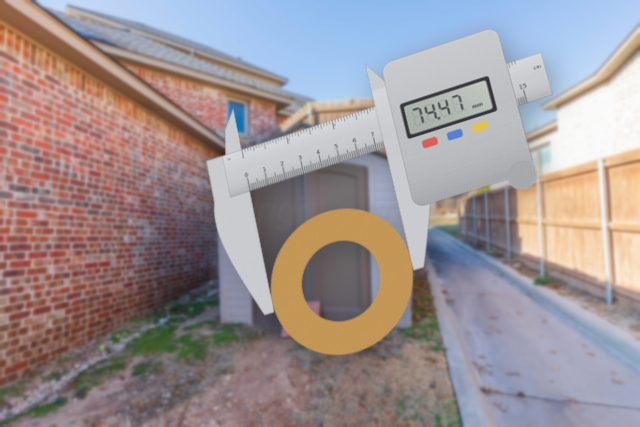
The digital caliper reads 74.47 mm
